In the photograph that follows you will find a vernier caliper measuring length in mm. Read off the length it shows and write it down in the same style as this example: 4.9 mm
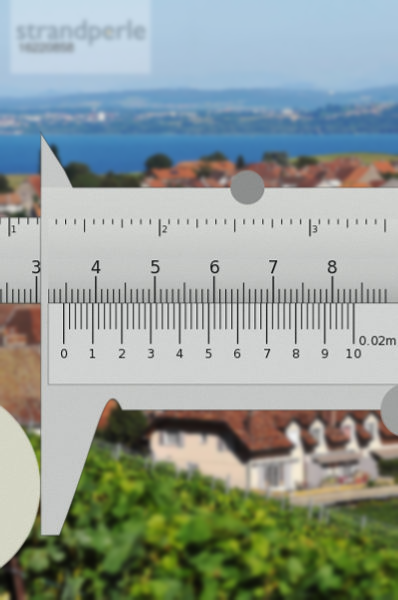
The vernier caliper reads 34.6 mm
